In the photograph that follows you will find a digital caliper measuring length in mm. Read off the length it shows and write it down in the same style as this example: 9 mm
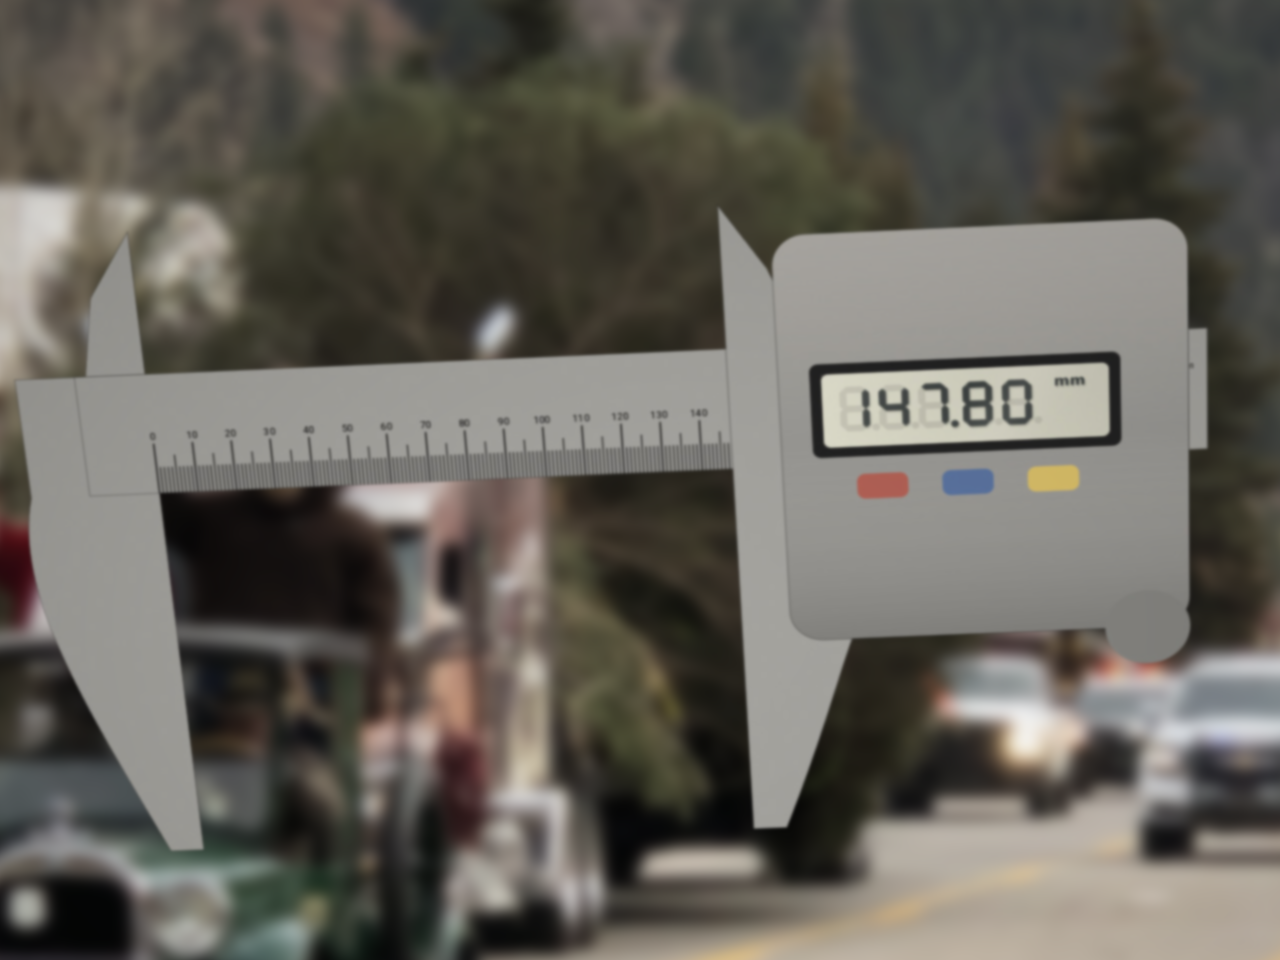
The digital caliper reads 147.80 mm
